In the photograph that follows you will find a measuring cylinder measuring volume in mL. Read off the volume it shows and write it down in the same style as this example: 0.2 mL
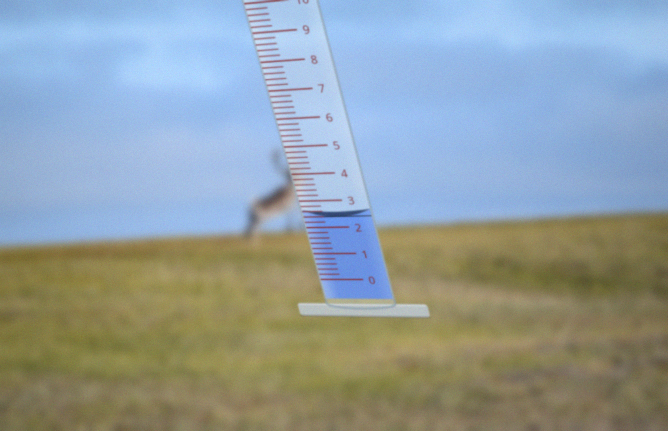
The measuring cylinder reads 2.4 mL
